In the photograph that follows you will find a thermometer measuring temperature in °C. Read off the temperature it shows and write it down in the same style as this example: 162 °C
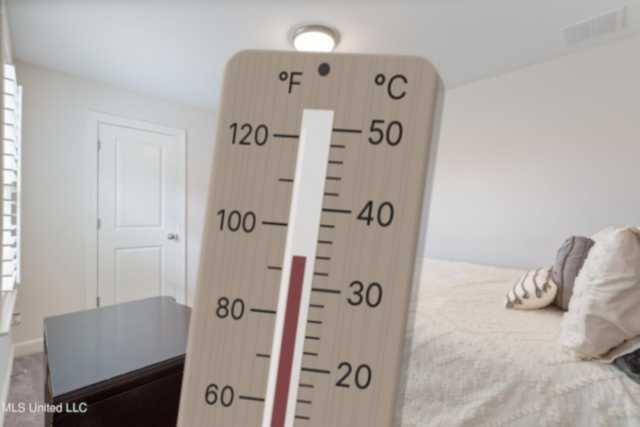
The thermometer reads 34 °C
